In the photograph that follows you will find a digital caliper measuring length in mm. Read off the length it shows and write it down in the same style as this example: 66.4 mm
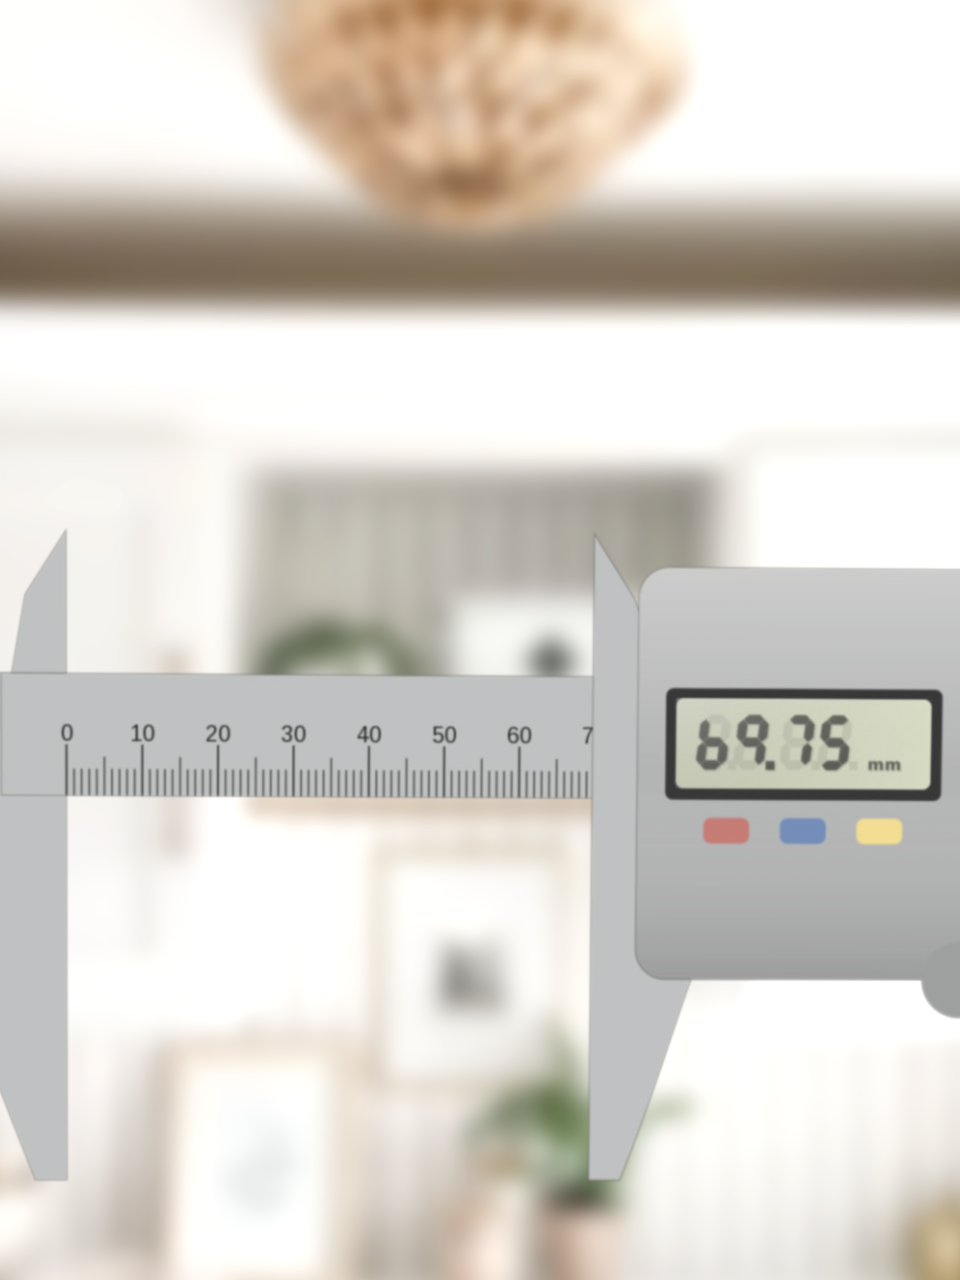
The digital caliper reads 69.75 mm
